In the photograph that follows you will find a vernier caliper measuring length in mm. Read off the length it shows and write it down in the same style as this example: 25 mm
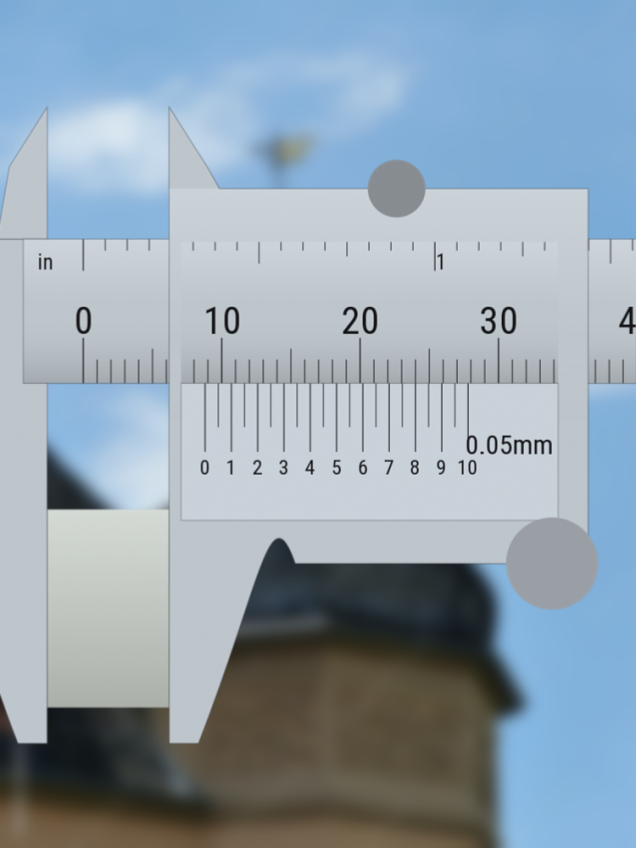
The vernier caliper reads 8.8 mm
